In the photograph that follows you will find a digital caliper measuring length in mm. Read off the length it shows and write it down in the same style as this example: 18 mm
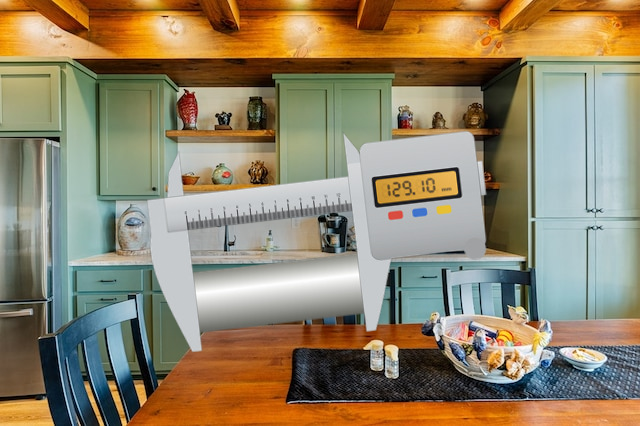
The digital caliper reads 129.10 mm
